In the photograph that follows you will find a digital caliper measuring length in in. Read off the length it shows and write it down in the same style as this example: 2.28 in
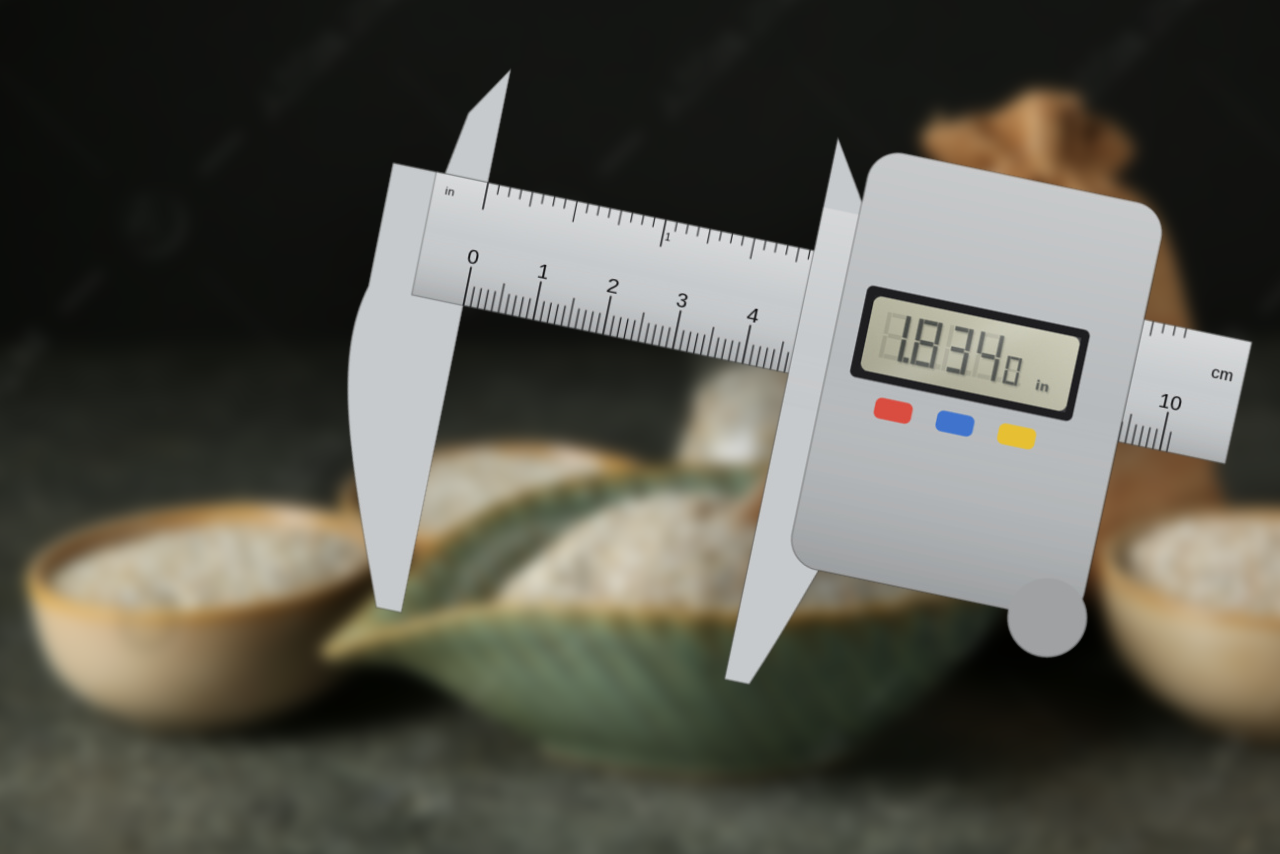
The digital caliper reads 1.8340 in
